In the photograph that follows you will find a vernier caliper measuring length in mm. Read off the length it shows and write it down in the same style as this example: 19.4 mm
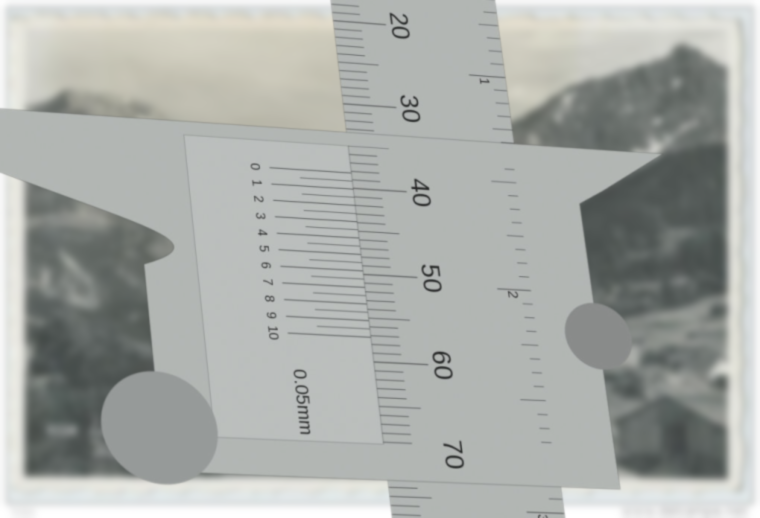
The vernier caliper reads 38.2 mm
